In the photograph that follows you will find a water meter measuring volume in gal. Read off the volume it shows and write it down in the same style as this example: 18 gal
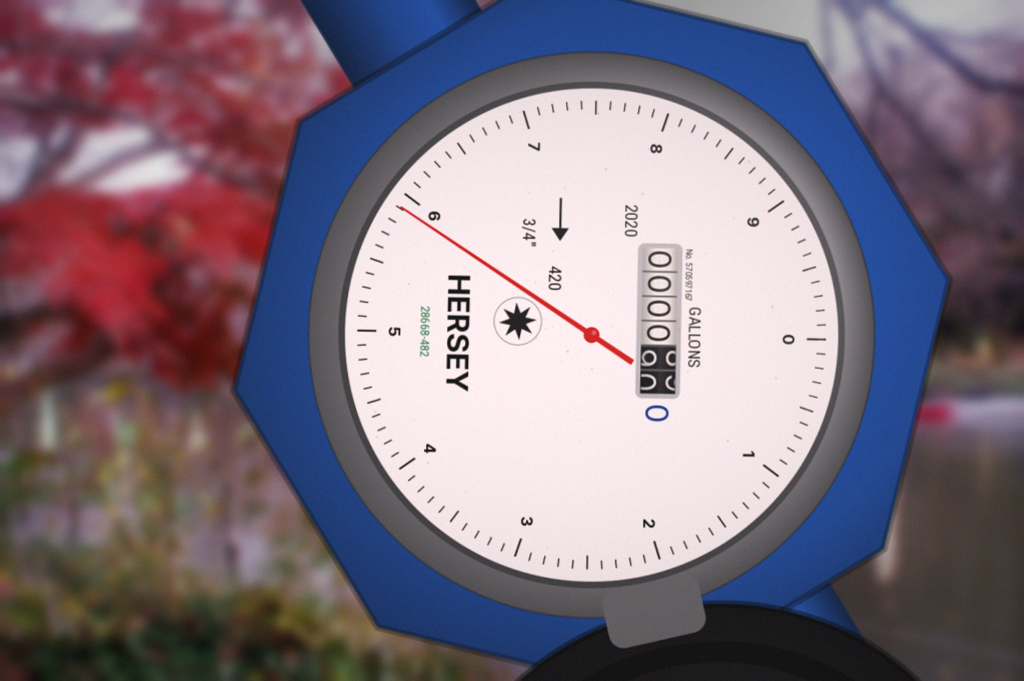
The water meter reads 895.9 gal
